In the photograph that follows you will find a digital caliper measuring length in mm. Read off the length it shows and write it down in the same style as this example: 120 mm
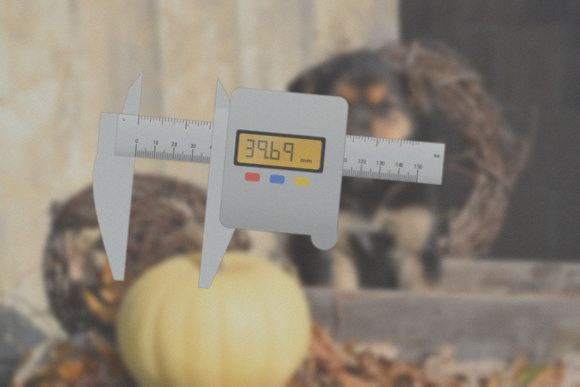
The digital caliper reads 39.69 mm
